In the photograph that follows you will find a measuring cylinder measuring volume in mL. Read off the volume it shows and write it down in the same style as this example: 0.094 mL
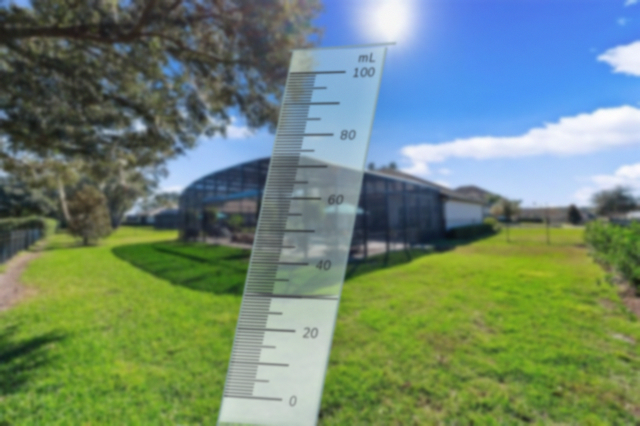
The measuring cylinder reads 30 mL
